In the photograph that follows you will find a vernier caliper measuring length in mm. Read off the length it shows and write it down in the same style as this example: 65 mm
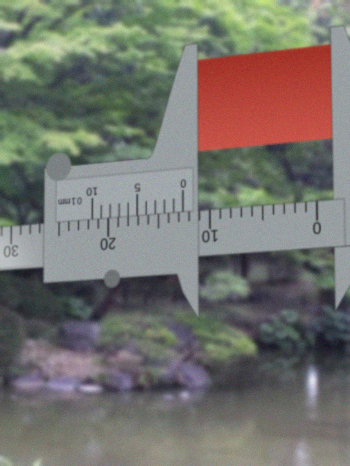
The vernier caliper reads 12.6 mm
